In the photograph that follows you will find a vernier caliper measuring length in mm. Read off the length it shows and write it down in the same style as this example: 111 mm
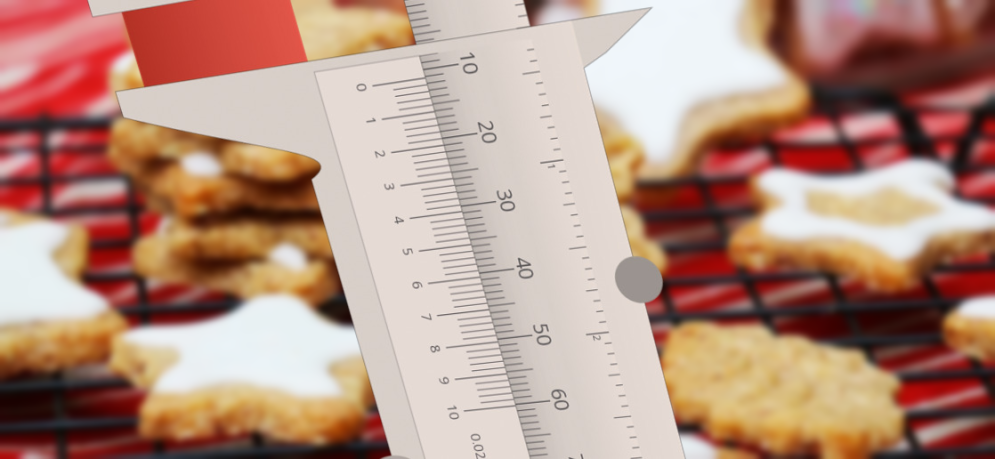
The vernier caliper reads 11.2 mm
